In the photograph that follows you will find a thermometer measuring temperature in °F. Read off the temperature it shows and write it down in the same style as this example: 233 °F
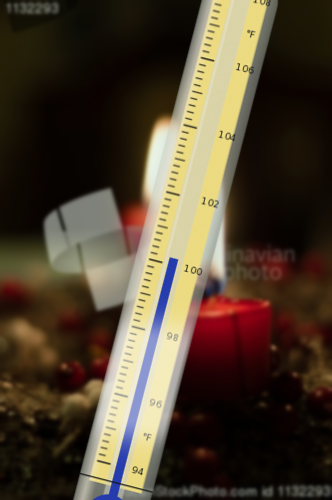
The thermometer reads 100.2 °F
